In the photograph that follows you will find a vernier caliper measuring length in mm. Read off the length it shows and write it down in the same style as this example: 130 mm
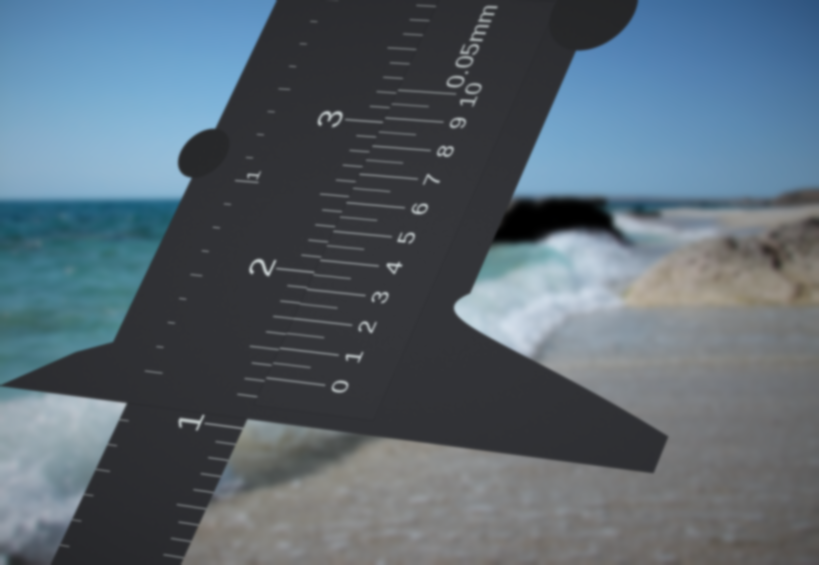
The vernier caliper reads 13.2 mm
